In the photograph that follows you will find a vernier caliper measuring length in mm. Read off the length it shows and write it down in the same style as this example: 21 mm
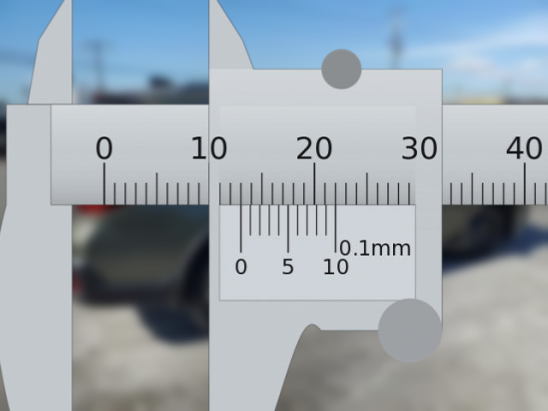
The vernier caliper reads 13.0 mm
